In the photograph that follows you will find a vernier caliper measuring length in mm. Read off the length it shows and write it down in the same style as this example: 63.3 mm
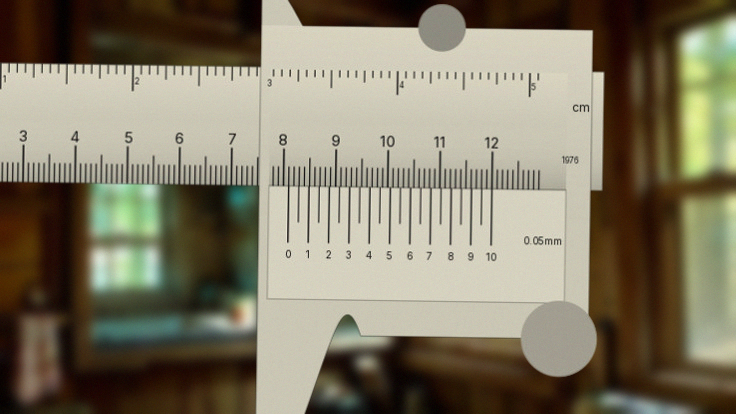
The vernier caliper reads 81.0 mm
